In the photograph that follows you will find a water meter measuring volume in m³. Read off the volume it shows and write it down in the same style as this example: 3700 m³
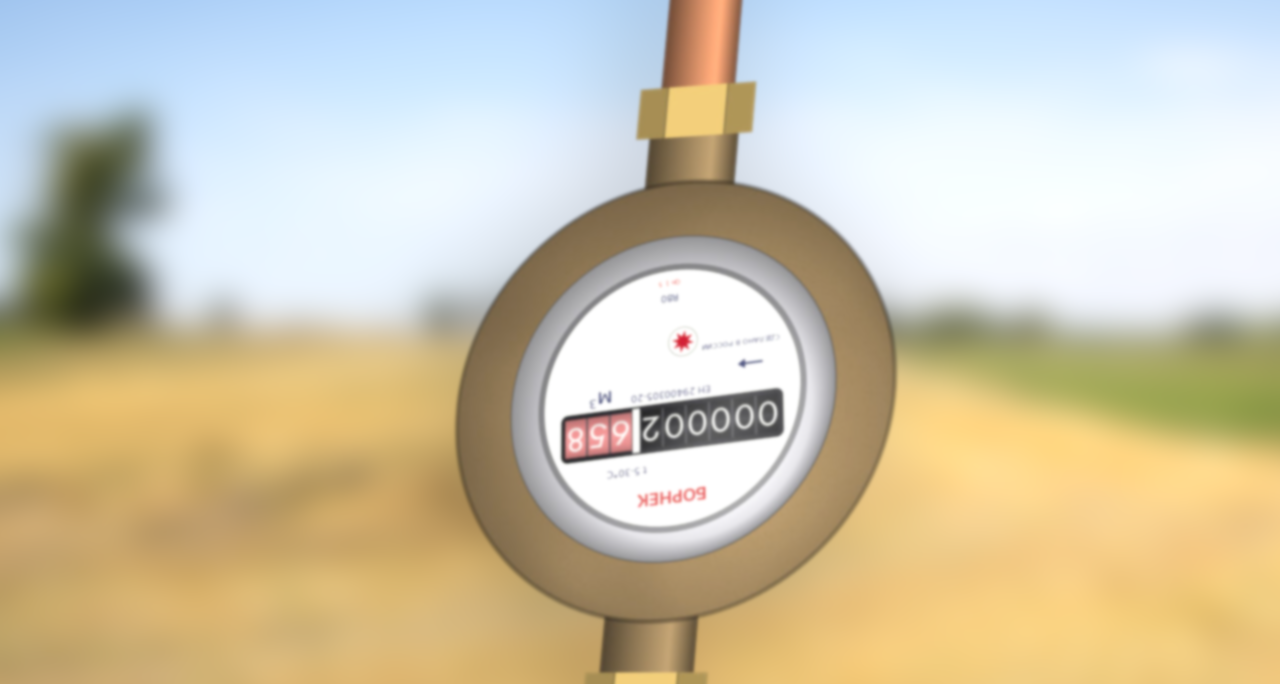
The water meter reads 2.658 m³
